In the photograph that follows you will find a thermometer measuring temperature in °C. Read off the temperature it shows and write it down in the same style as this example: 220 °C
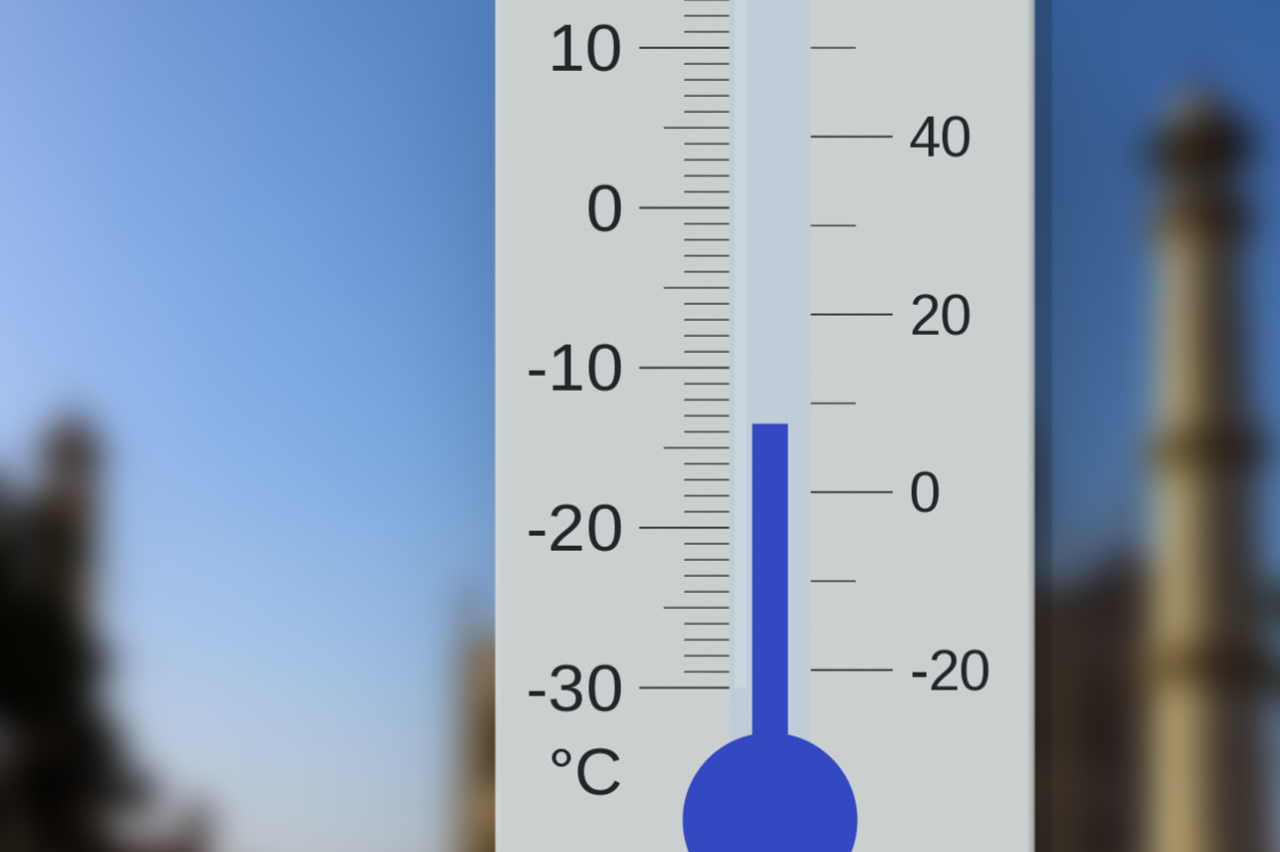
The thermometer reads -13.5 °C
